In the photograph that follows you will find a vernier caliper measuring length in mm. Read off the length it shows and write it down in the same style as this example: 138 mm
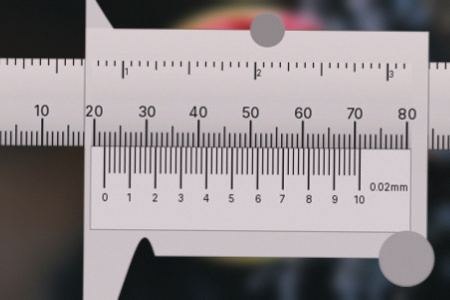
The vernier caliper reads 22.0 mm
